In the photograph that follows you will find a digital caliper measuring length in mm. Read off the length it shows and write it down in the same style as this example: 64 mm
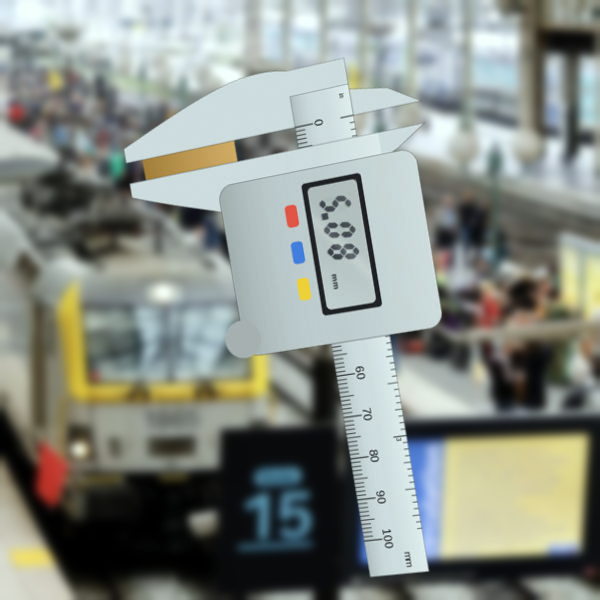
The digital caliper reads 5.08 mm
